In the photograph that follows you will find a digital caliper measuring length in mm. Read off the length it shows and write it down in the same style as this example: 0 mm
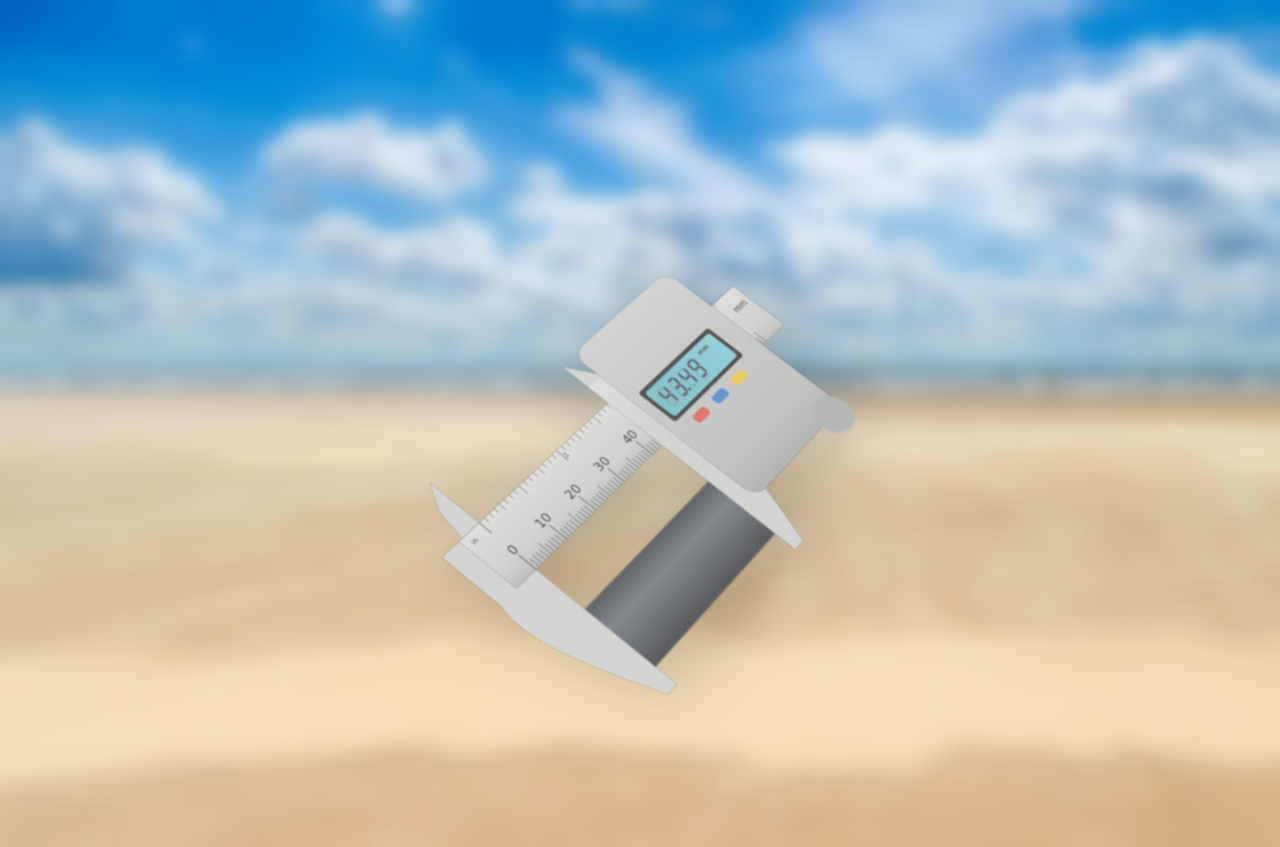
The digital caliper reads 43.49 mm
